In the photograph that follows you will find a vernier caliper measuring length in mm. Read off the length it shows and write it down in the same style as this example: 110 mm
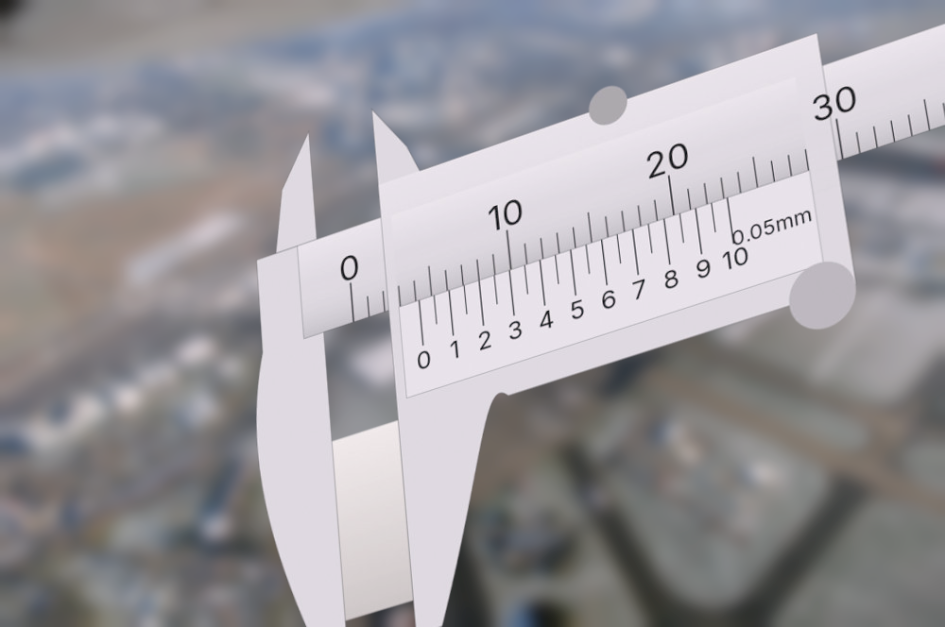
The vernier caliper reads 4.2 mm
